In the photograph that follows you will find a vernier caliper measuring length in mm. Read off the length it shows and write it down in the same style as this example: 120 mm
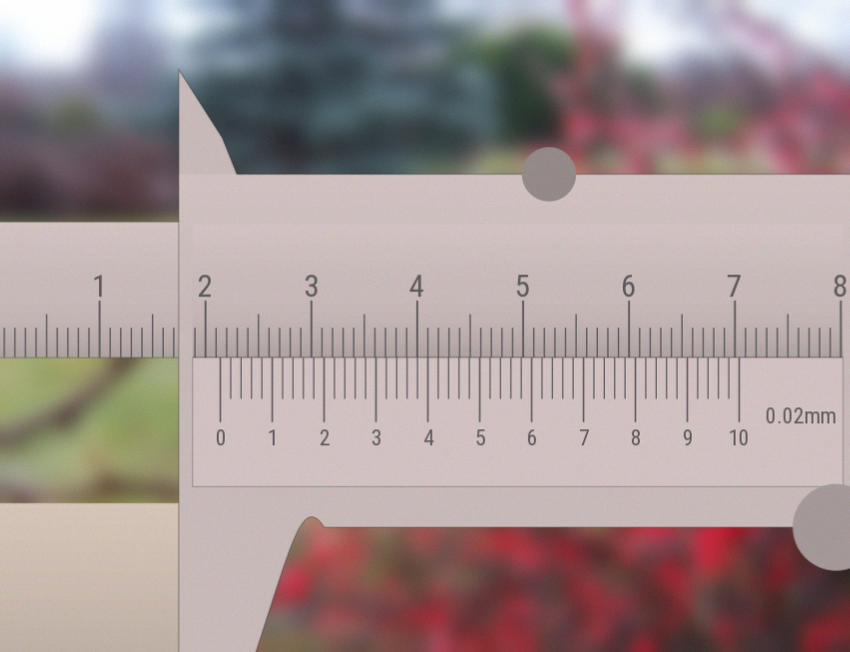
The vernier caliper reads 21.4 mm
